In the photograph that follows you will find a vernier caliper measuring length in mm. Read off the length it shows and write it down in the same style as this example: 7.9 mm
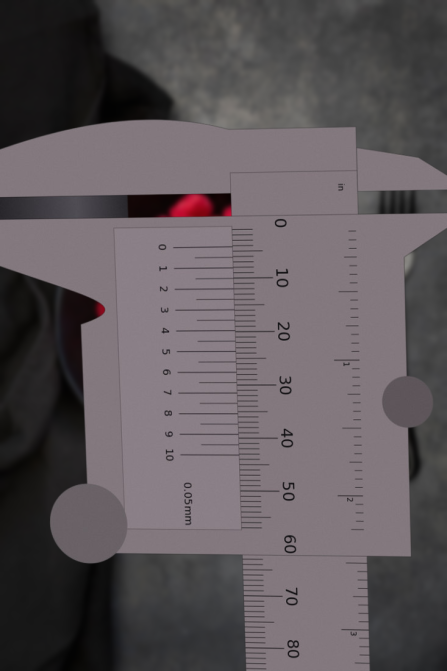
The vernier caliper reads 4.2 mm
